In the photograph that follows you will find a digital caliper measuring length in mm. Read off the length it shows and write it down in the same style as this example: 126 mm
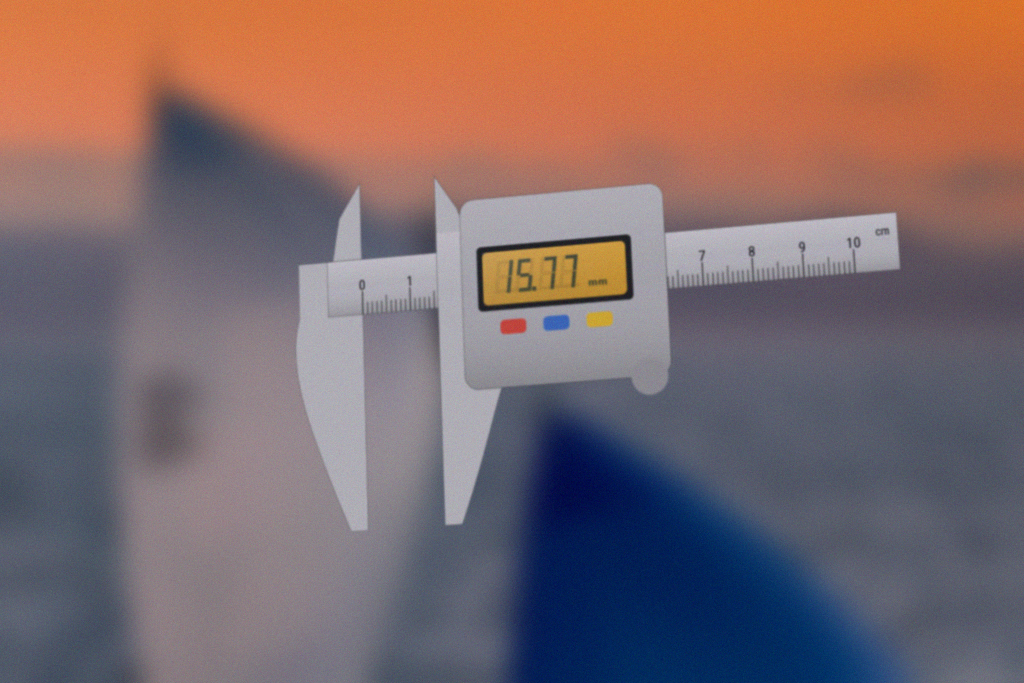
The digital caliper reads 15.77 mm
